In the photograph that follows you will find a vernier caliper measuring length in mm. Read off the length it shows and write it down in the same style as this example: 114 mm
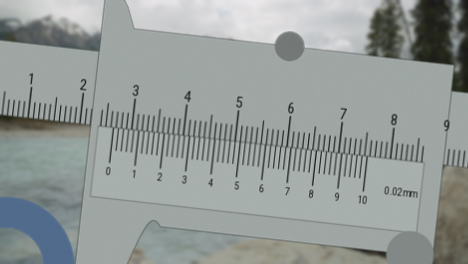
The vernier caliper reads 26.5 mm
